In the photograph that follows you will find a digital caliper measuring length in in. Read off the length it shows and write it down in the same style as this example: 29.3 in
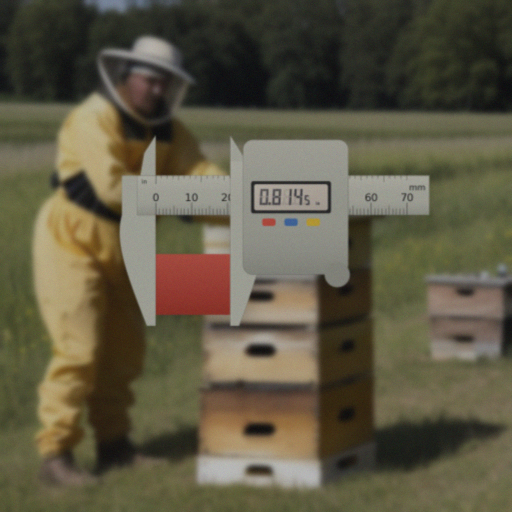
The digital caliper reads 0.8145 in
